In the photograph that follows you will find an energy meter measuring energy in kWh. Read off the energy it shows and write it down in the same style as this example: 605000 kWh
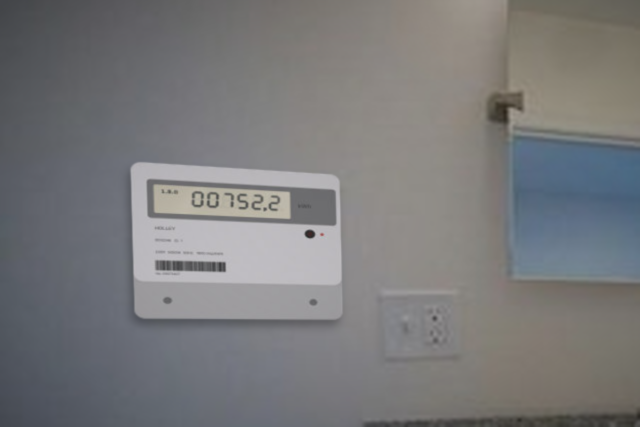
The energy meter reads 752.2 kWh
